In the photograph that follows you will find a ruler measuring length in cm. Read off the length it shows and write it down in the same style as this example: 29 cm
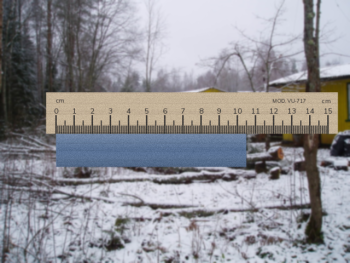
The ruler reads 10.5 cm
